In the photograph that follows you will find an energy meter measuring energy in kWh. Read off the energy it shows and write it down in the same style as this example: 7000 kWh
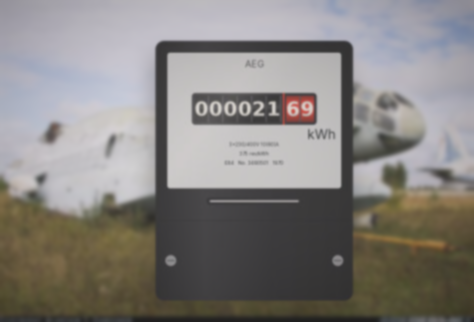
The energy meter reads 21.69 kWh
